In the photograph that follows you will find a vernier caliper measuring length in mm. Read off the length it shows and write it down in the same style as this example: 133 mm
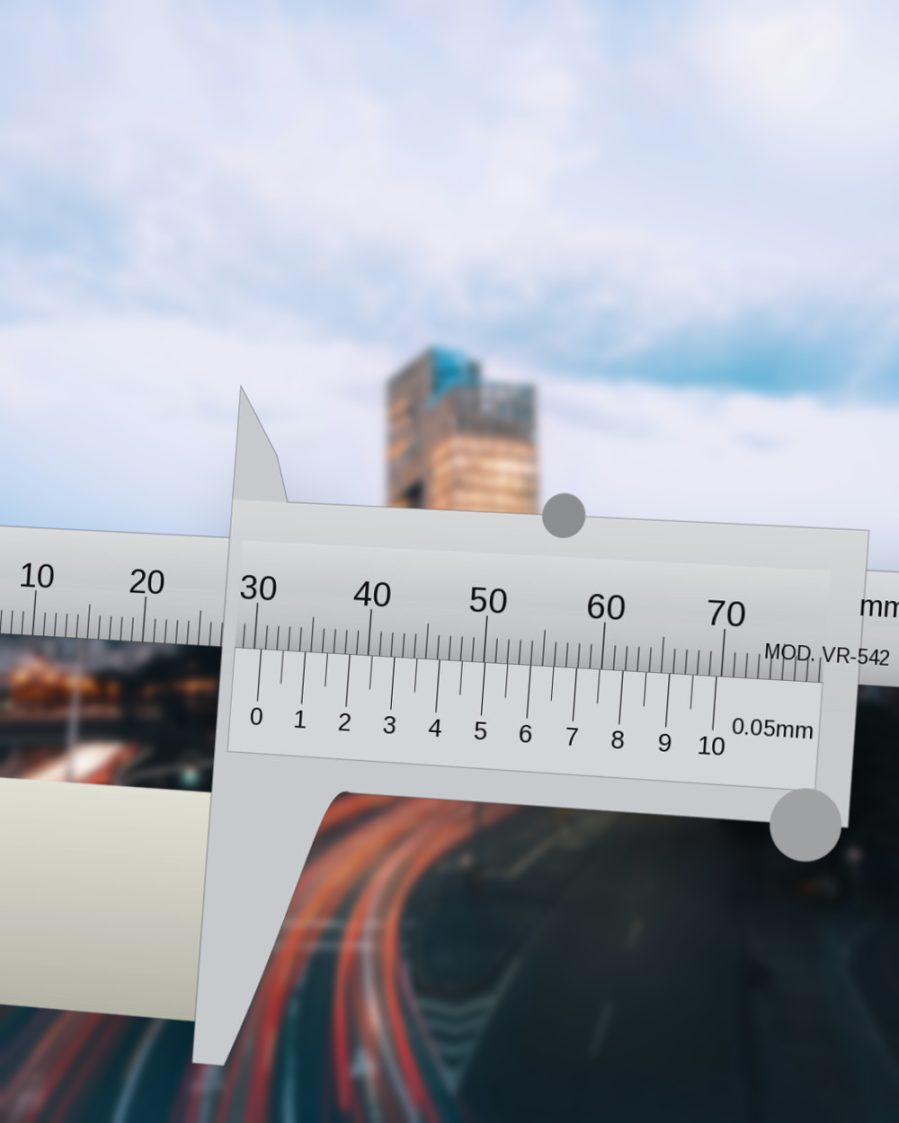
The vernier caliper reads 30.6 mm
